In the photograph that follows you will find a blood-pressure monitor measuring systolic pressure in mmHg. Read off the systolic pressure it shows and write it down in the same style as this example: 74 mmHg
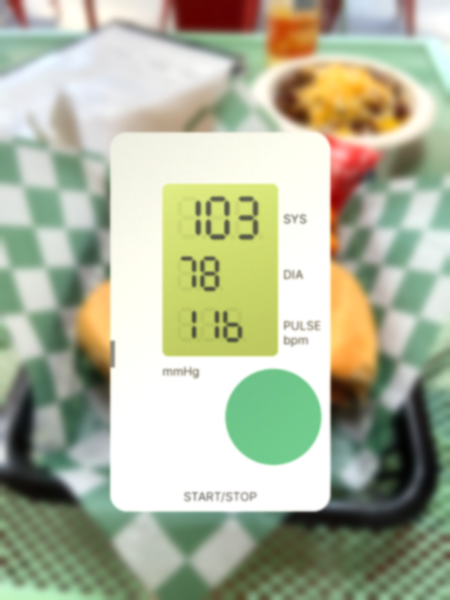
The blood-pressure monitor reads 103 mmHg
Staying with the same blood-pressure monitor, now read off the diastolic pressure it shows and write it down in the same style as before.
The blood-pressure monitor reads 78 mmHg
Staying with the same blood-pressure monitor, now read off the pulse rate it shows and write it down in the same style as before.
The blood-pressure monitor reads 116 bpm
